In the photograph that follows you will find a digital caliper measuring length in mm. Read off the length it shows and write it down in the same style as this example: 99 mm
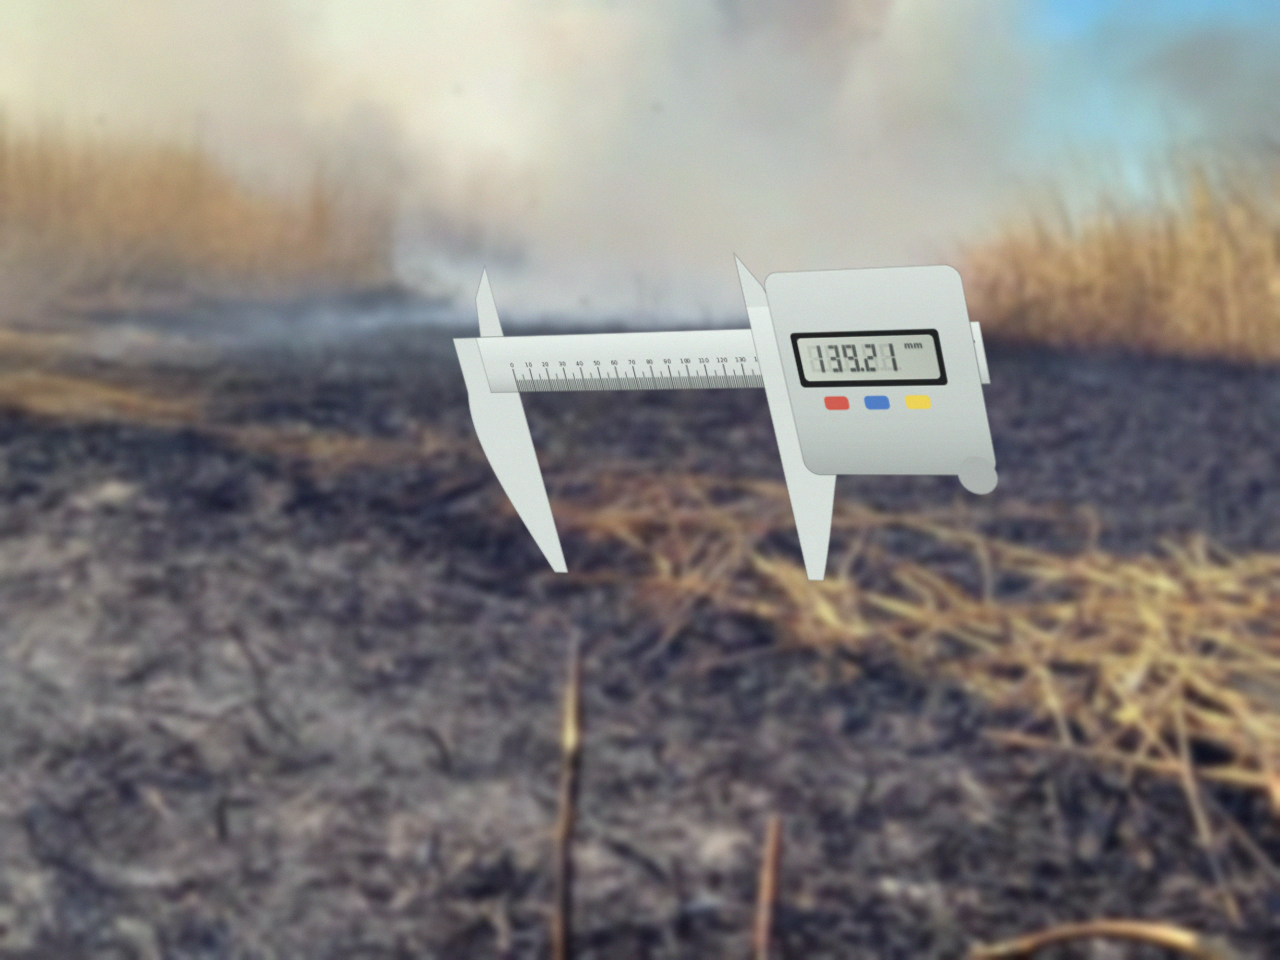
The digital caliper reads 139.21 mm
